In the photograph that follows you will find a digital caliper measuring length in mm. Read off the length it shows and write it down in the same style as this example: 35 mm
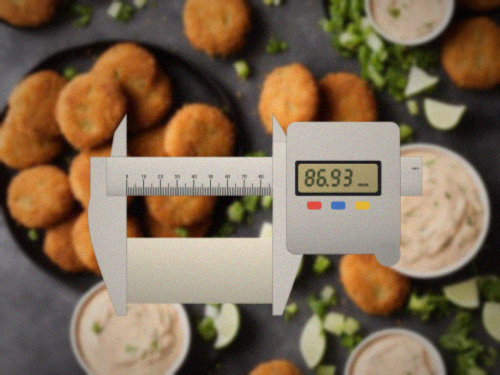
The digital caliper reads 86.93 mm
